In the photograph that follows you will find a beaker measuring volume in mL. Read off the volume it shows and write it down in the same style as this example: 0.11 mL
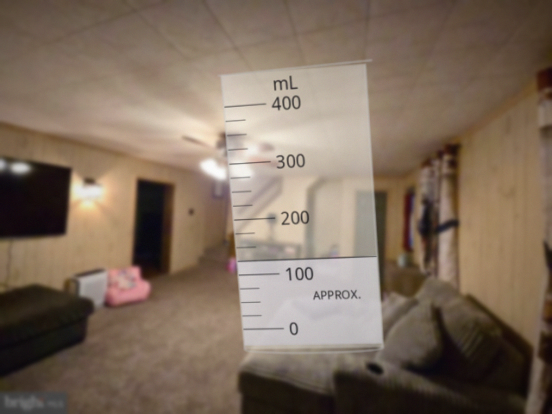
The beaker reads 125 mL
